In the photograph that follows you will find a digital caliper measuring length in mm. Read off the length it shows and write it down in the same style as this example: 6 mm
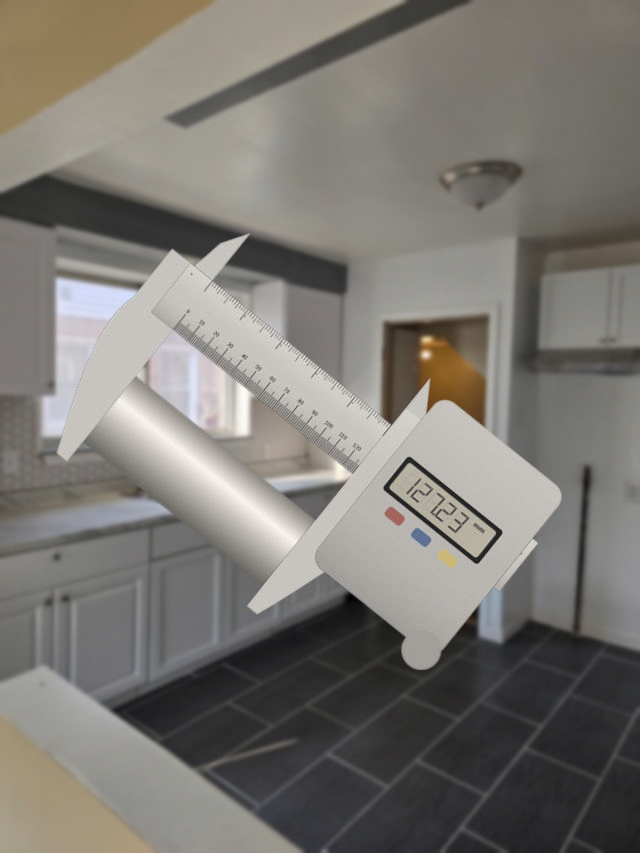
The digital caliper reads 127.23 mm
